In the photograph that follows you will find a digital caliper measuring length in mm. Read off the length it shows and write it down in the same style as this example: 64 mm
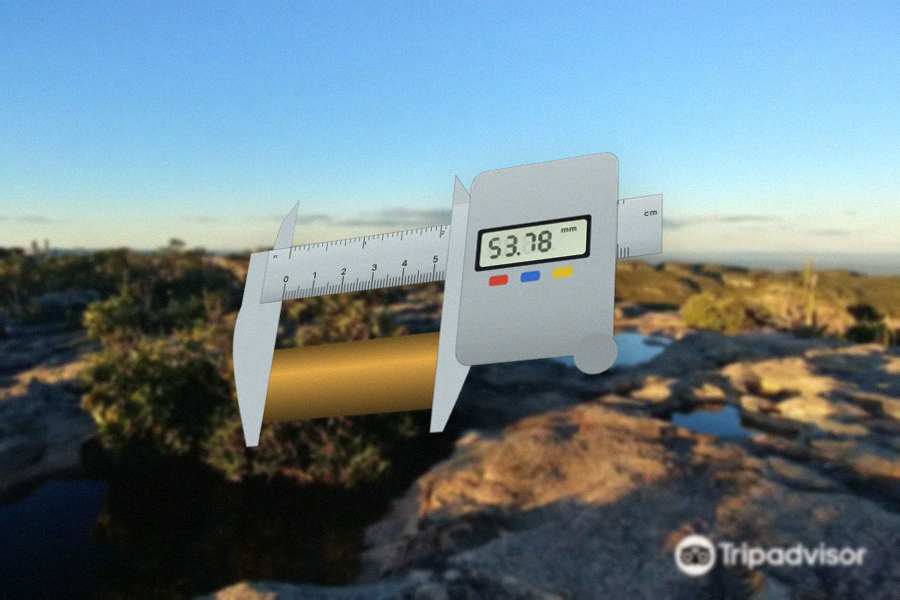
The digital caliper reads 53.78 mm
